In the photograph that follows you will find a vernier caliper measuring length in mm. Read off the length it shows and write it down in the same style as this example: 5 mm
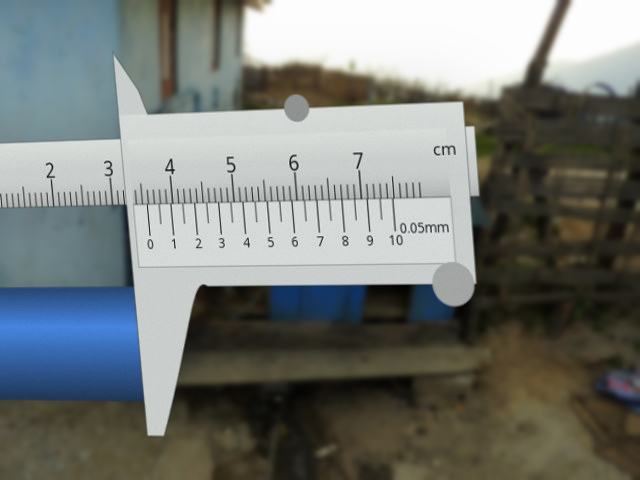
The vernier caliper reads 35.8 mm
